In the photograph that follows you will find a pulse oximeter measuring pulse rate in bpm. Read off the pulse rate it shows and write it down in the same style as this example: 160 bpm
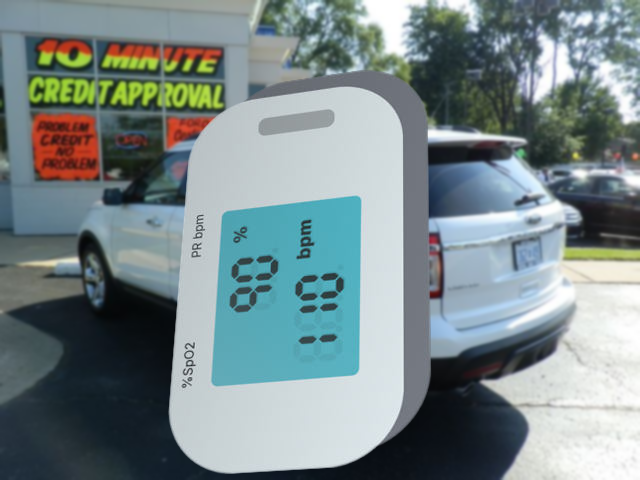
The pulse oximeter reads 110 bpm
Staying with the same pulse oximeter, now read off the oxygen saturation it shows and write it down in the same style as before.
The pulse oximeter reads 90 %
